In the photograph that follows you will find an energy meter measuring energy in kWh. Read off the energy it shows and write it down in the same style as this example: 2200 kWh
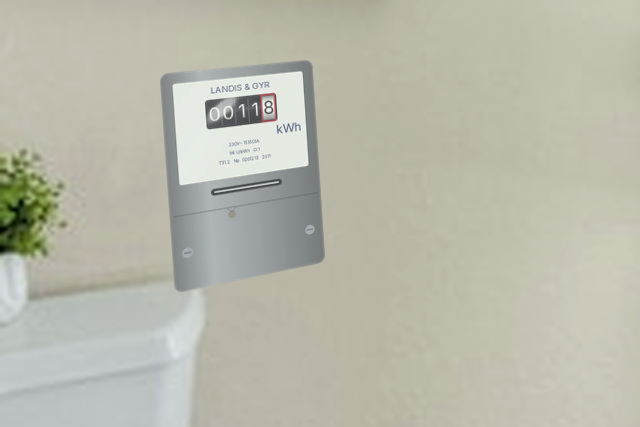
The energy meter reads 11.8 kWh
